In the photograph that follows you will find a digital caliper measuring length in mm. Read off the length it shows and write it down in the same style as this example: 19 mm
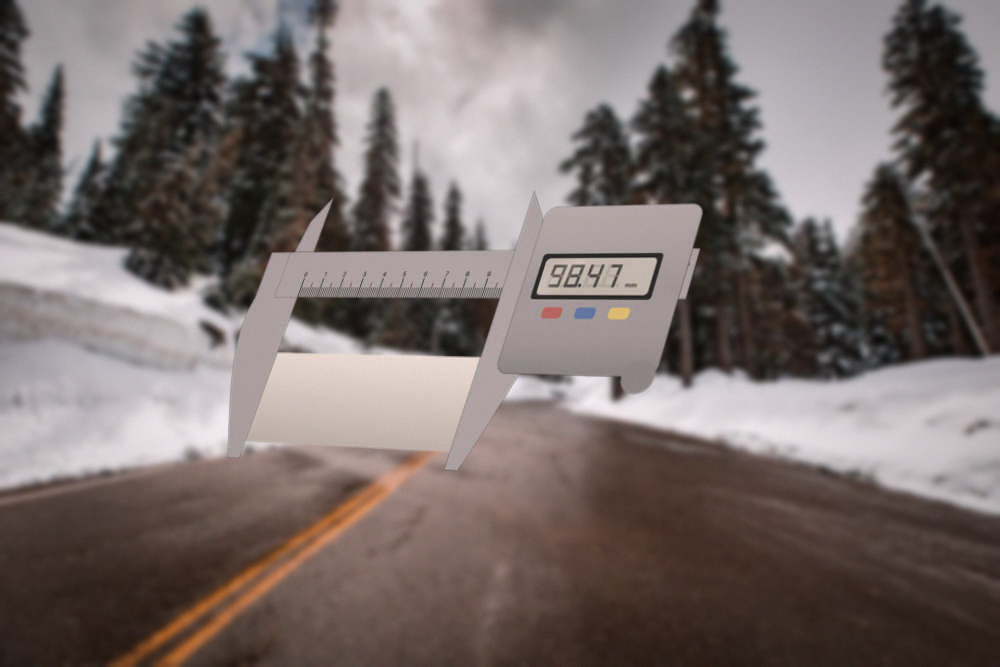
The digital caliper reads 98.47 mm
